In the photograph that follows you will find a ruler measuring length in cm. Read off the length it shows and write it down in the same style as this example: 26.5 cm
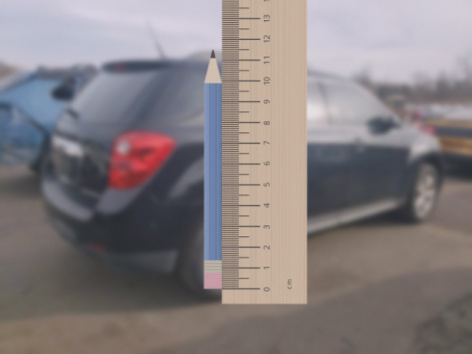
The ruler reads 11.5 cm
